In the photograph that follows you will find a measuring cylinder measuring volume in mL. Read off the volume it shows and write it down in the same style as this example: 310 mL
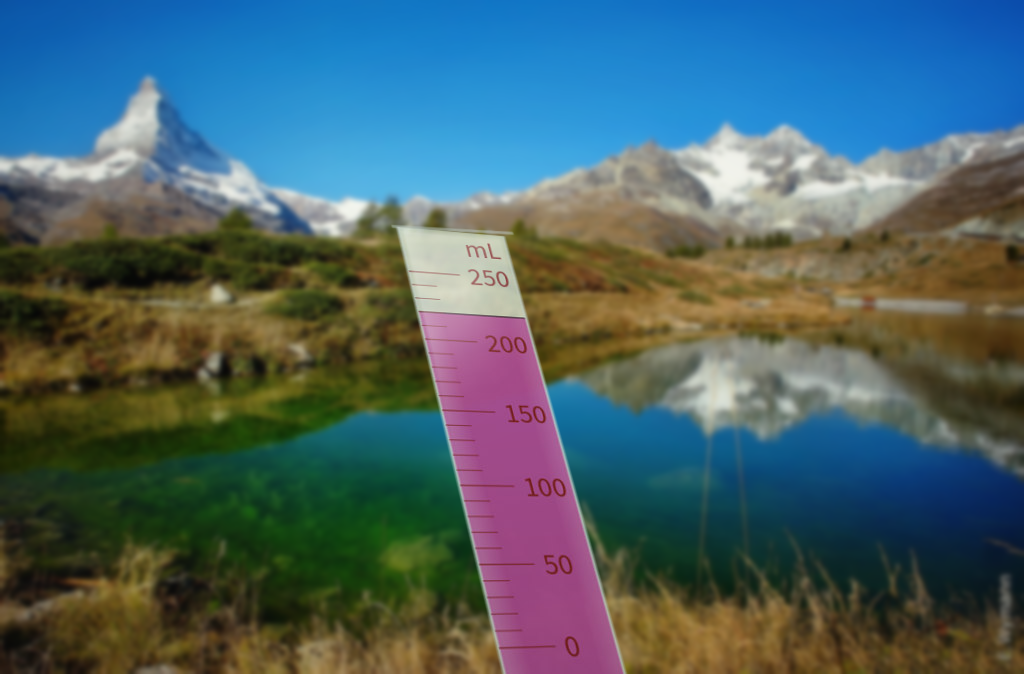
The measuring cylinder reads 220 mL
